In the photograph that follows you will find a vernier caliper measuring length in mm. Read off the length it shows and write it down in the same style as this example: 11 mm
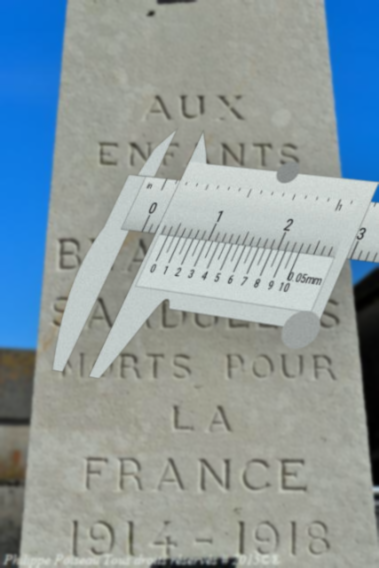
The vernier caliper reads 4.0 mm
